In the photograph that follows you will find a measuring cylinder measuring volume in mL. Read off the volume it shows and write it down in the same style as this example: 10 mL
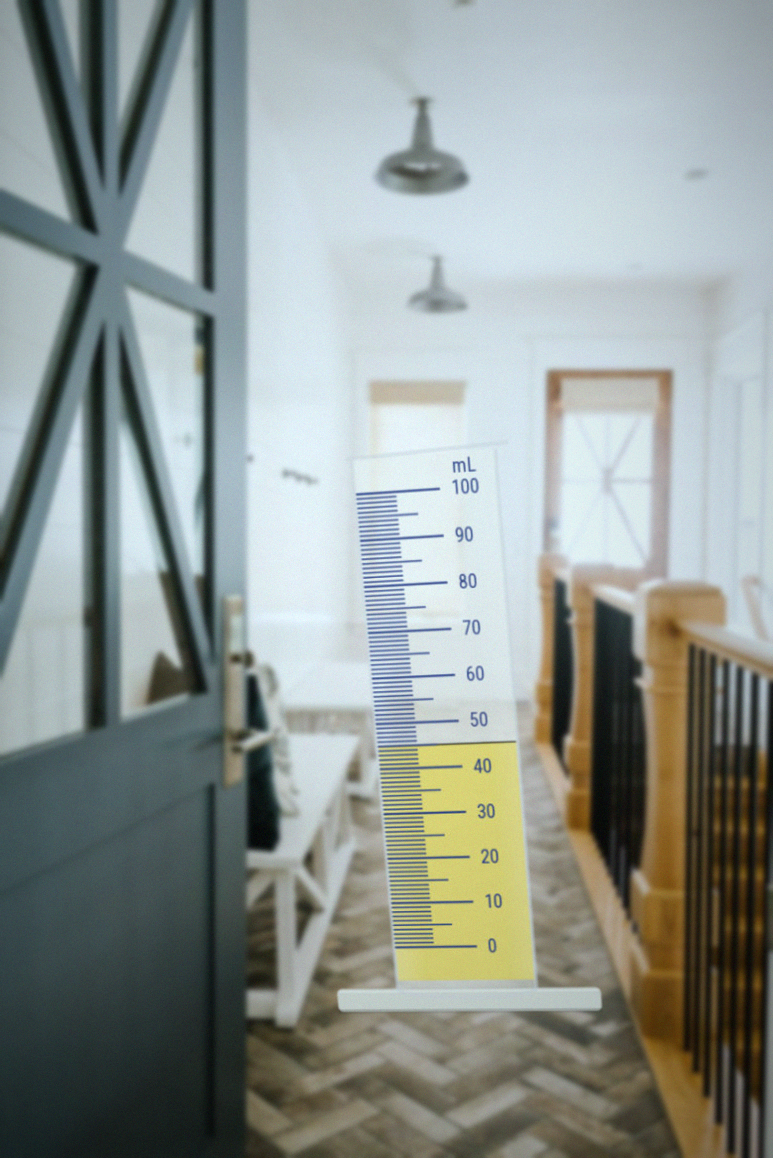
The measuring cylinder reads 45 mL
